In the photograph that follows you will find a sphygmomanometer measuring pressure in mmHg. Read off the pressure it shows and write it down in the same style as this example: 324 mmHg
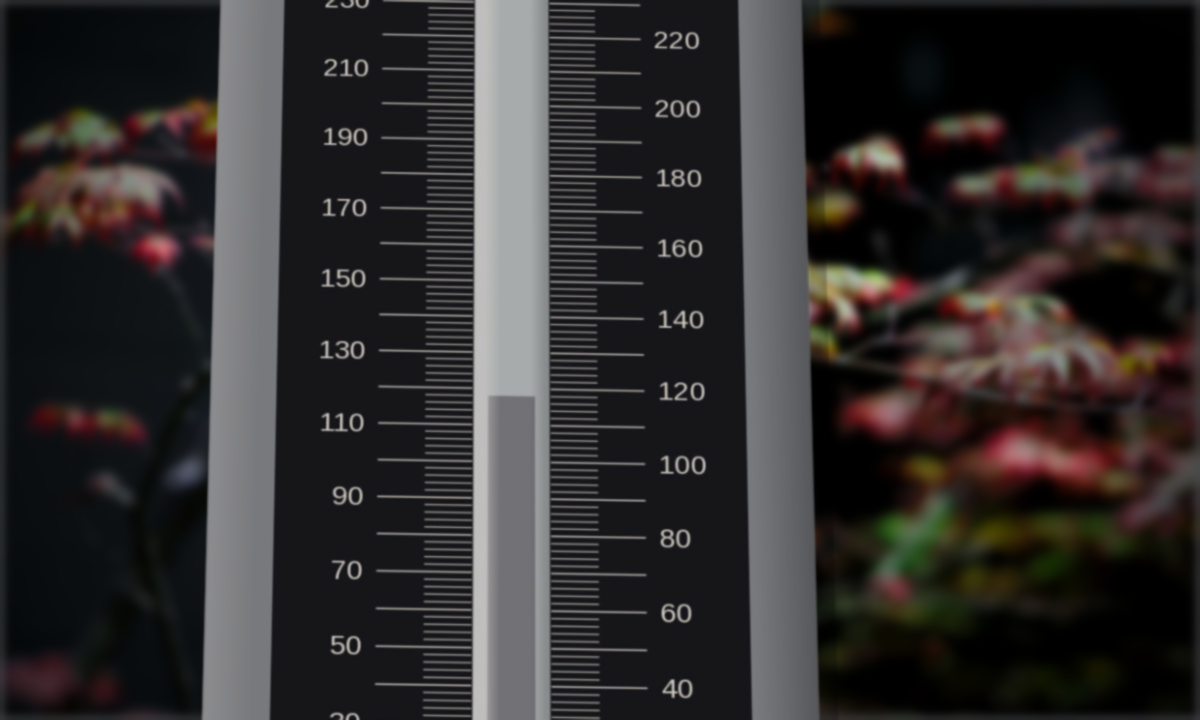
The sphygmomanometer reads 118 mmHg
